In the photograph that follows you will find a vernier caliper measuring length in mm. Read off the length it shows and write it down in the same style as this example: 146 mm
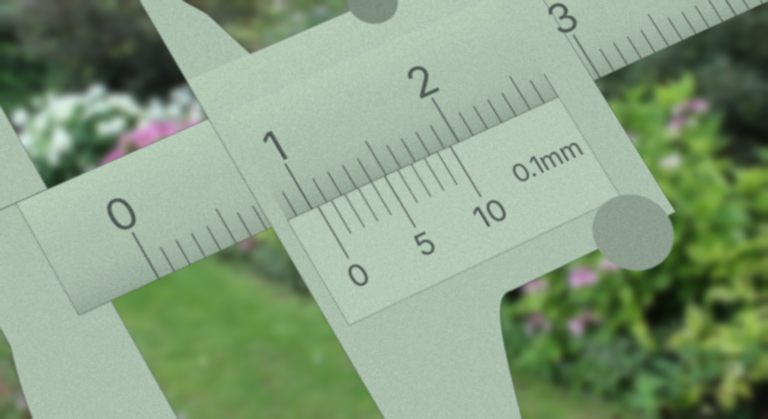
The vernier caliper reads 10.4 mm
